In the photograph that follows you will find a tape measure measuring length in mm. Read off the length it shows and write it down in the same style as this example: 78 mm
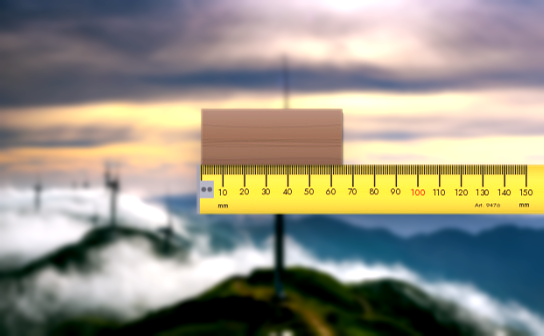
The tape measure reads 65 mm
